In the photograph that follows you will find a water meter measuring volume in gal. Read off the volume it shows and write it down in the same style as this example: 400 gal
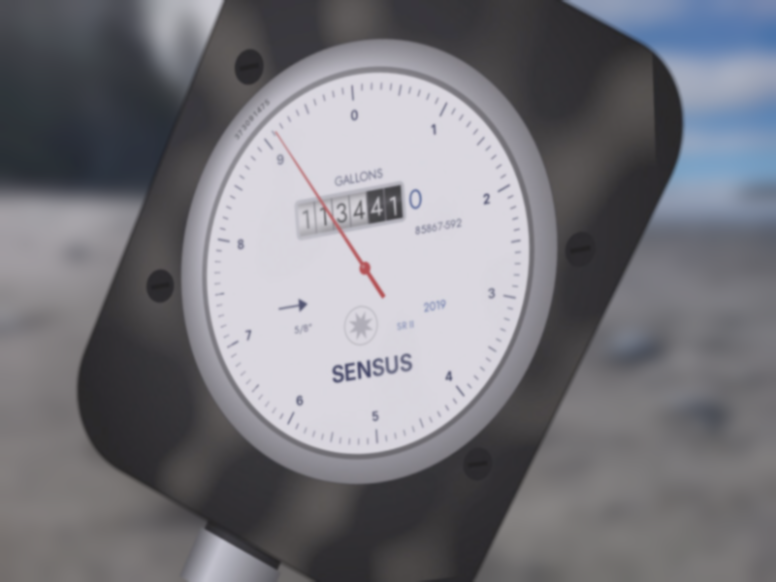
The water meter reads 1134409.1 gal
